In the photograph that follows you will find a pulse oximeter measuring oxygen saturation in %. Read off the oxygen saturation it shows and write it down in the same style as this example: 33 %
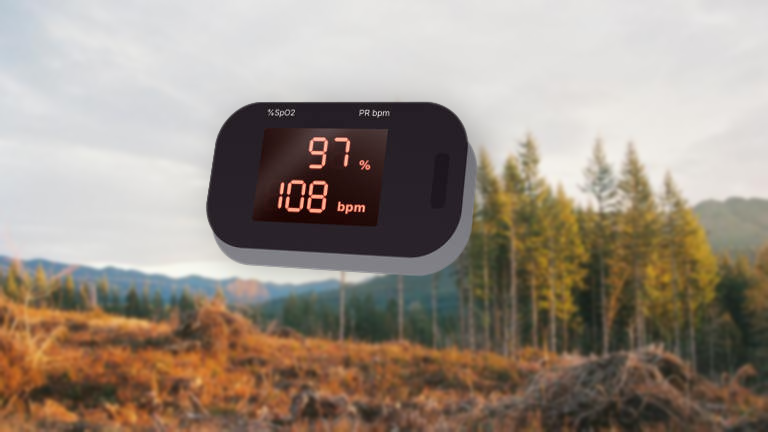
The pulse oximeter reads 97 %
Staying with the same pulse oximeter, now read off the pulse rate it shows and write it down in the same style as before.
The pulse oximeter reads 108 bpm
